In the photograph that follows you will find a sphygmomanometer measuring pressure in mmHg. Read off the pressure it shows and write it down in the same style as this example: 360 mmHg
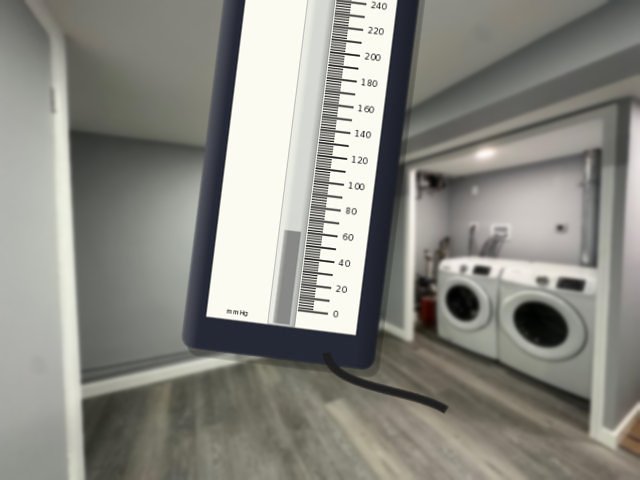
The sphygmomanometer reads 60 mmHg
